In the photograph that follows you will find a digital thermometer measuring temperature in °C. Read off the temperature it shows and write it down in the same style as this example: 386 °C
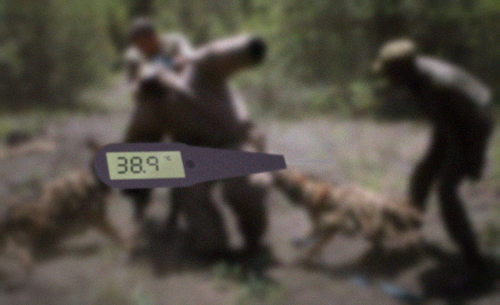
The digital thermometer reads 38.9 °C
